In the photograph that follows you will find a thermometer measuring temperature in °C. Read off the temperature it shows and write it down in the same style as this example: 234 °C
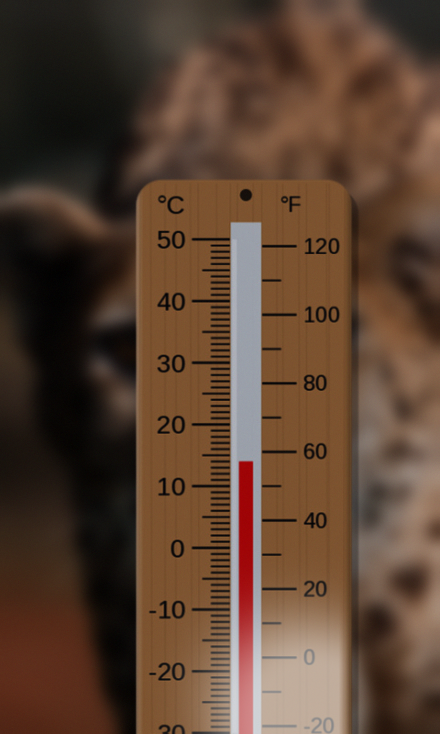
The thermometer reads 14 °C
